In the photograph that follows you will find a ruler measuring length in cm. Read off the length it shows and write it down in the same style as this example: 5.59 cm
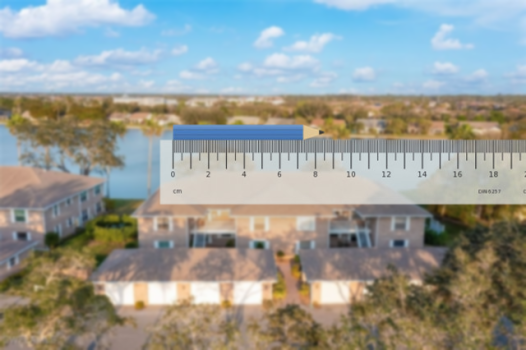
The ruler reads 8.5 cm
